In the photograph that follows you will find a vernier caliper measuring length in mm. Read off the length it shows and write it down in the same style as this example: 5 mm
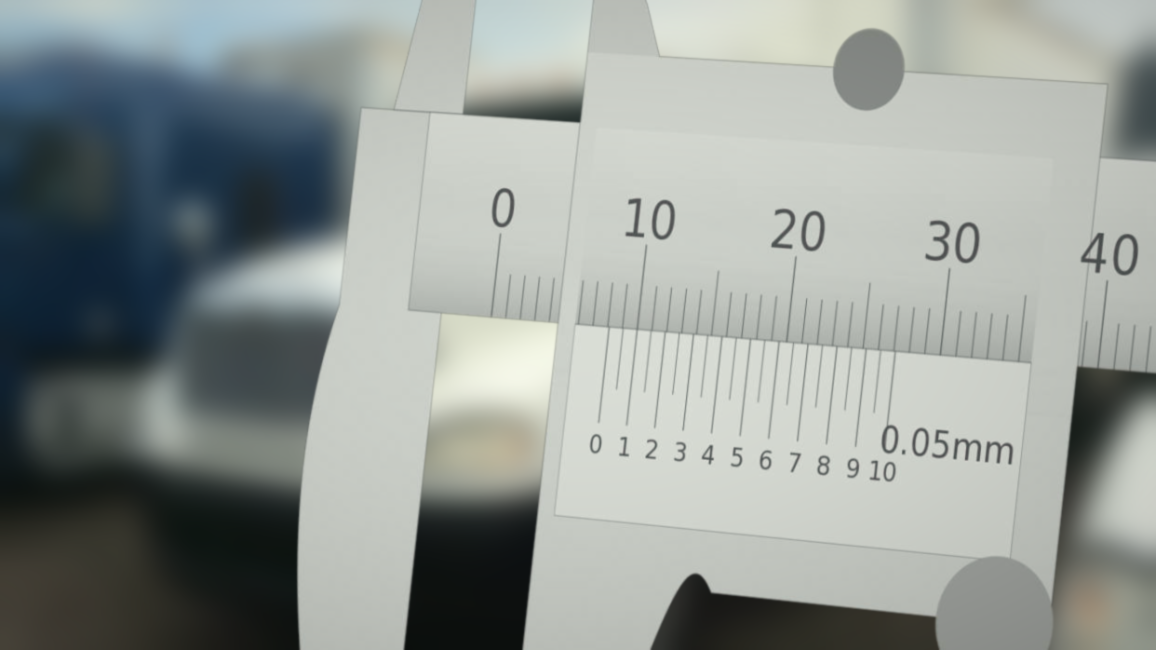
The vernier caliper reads 8.1 mm
